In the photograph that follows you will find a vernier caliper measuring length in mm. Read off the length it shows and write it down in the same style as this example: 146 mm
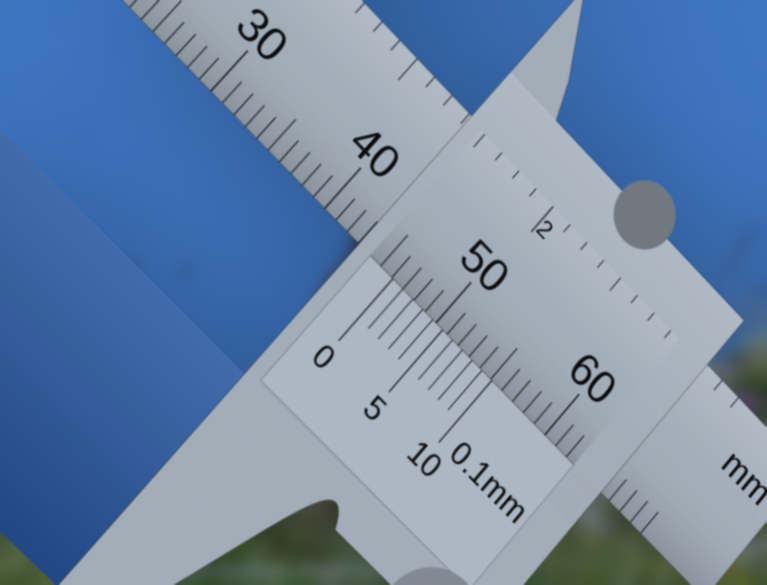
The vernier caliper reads 46.1 mm
